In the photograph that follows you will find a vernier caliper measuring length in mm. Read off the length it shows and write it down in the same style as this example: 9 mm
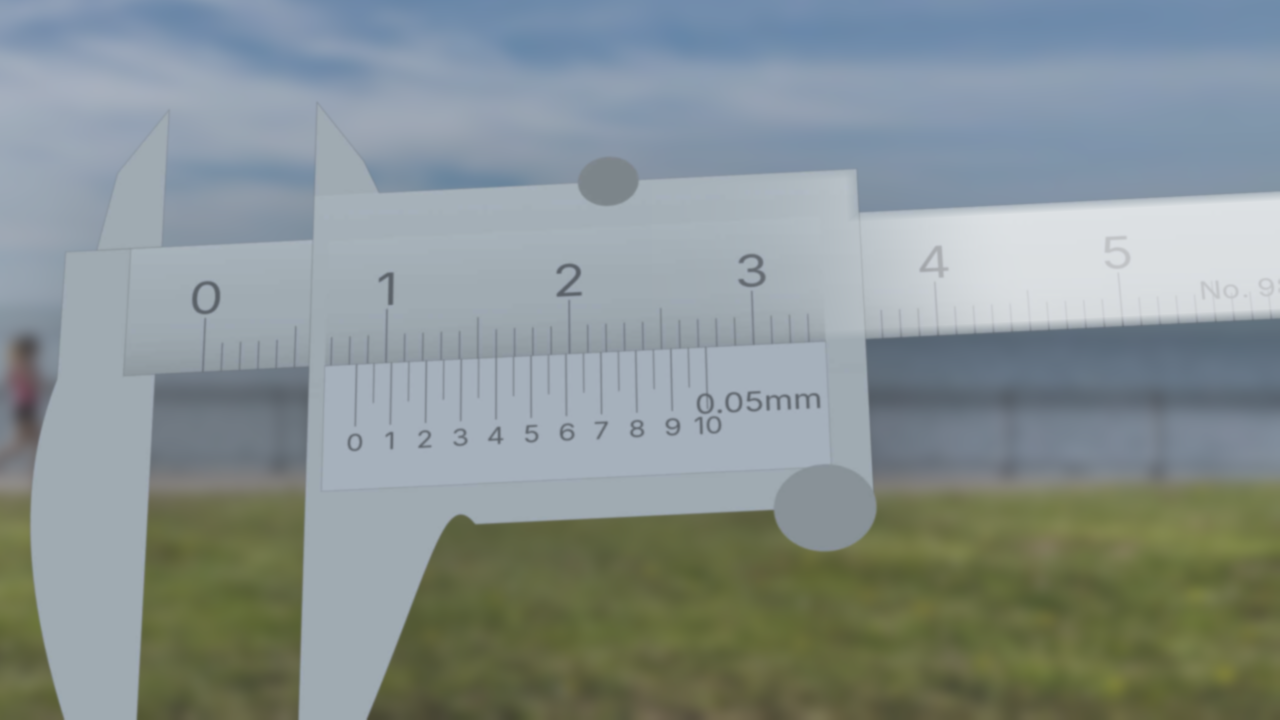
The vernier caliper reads 8.4 mm
